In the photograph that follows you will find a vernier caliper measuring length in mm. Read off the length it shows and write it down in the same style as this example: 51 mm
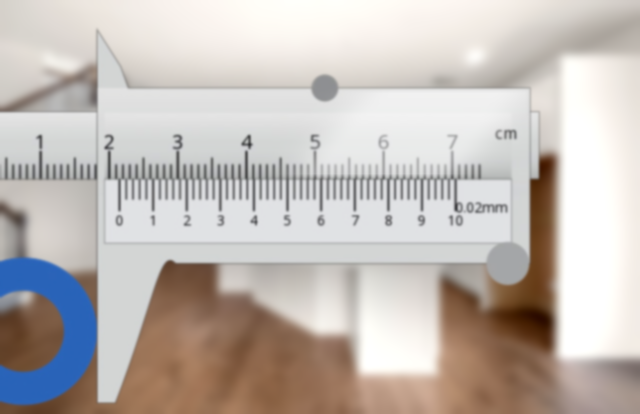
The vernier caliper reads 21.5 mm
